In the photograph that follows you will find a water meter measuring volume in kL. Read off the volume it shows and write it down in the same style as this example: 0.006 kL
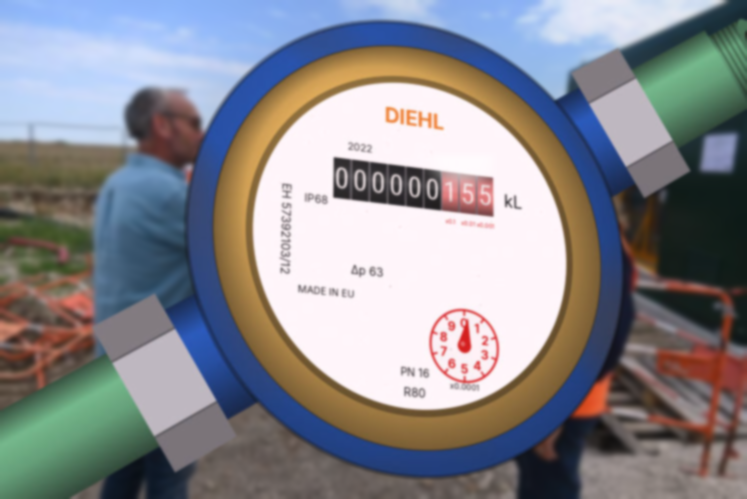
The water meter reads 0.1550 kL
